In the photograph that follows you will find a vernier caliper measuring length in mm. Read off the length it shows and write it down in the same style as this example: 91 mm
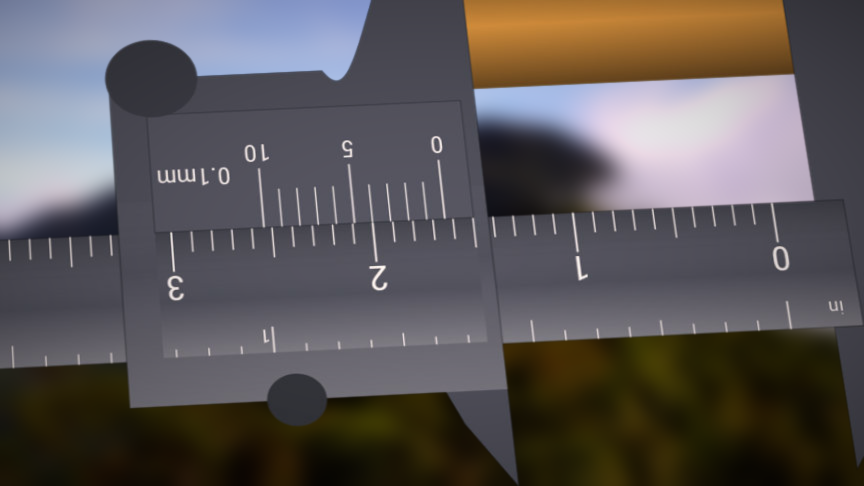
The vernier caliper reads 16.4 mm
